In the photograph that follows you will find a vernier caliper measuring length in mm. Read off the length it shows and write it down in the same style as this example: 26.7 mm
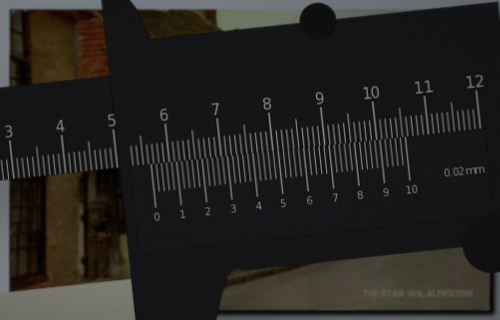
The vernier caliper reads 56.5 mm
